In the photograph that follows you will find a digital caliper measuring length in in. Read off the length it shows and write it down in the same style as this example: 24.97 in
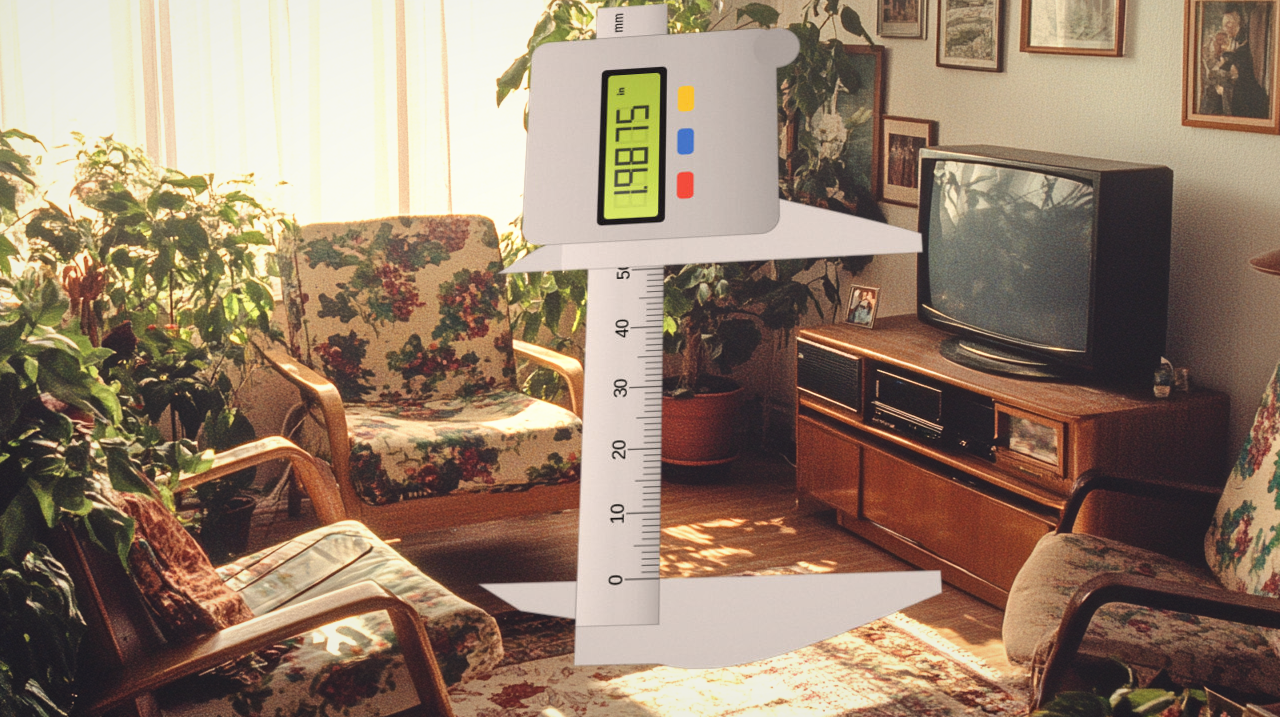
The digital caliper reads 1.9875 in
